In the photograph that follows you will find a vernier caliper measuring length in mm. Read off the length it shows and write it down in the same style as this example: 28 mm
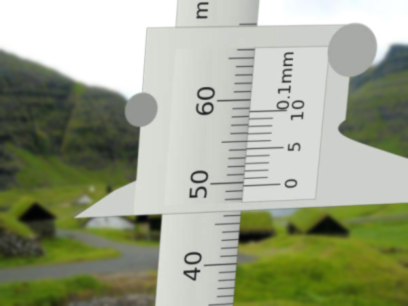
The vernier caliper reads 49.6 mm
